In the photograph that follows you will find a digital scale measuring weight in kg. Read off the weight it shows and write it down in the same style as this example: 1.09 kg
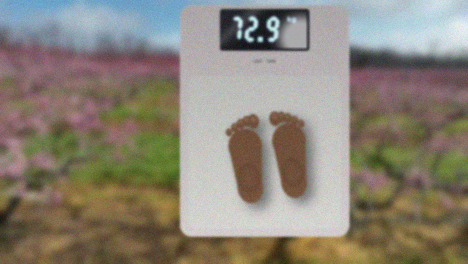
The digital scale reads 72.9 kg
